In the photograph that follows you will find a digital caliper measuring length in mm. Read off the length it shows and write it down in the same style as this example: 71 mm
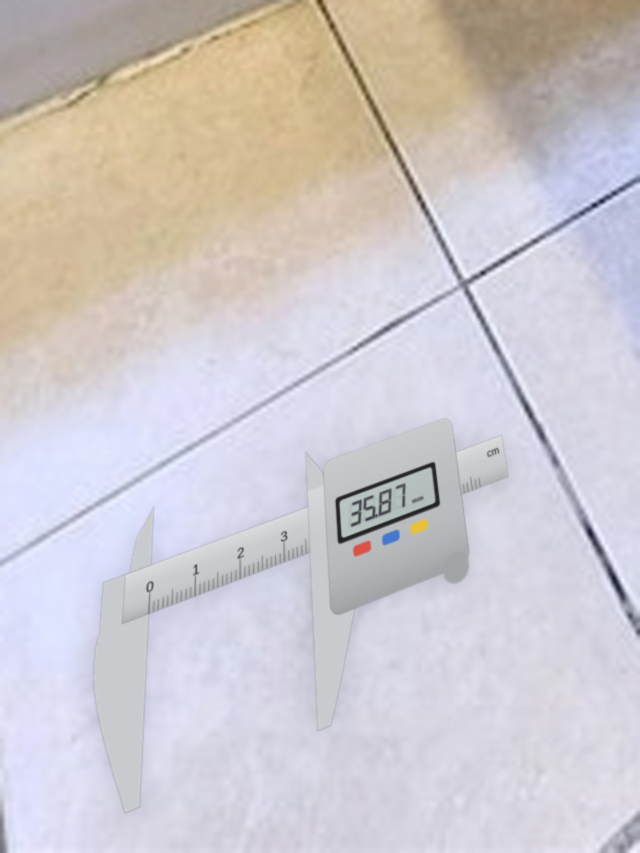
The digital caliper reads 35.87 mm
